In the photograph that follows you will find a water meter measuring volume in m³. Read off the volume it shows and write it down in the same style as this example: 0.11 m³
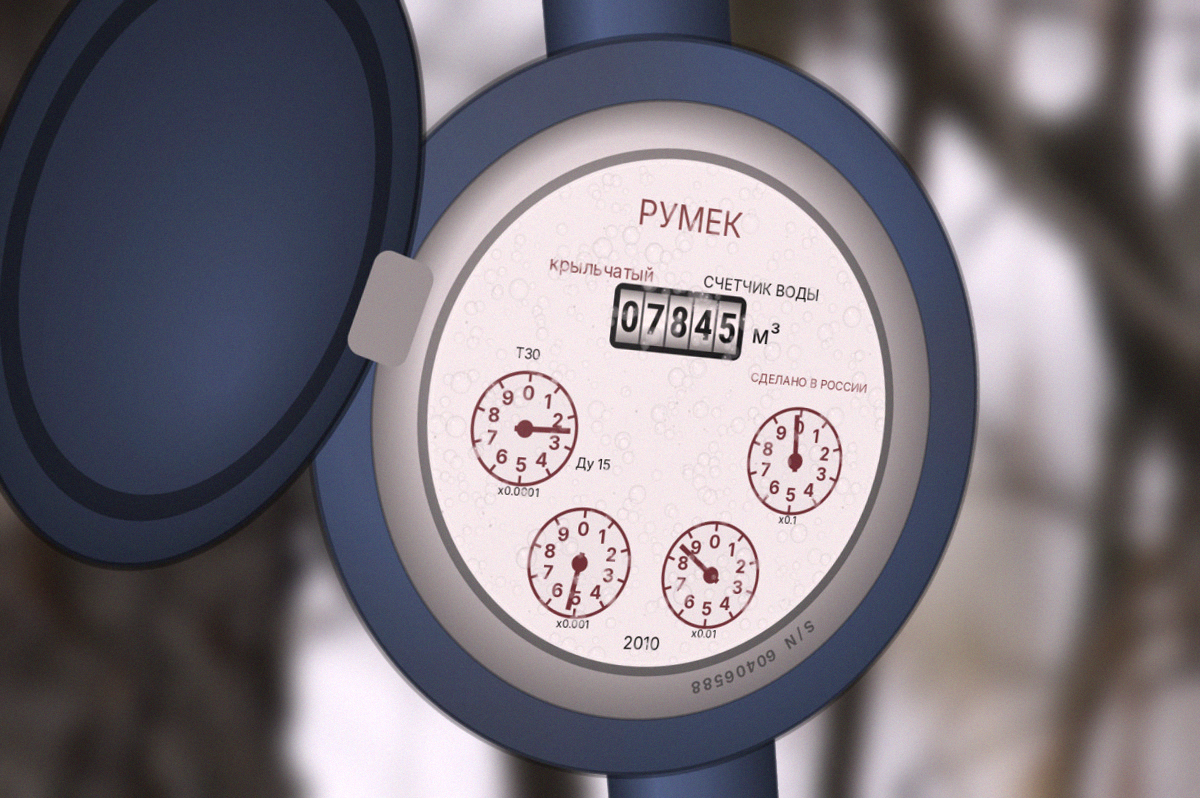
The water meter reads 7844.9852 m³
